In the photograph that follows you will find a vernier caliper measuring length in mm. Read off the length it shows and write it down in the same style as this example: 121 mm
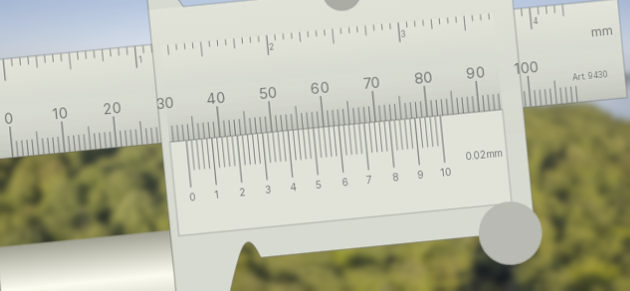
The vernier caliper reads 33.5 mm
